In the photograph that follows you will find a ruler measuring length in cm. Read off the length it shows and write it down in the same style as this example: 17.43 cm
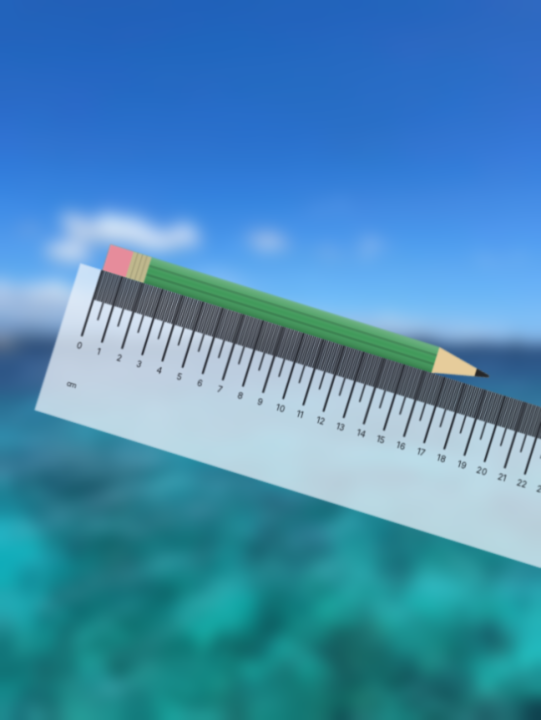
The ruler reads 19 cm
